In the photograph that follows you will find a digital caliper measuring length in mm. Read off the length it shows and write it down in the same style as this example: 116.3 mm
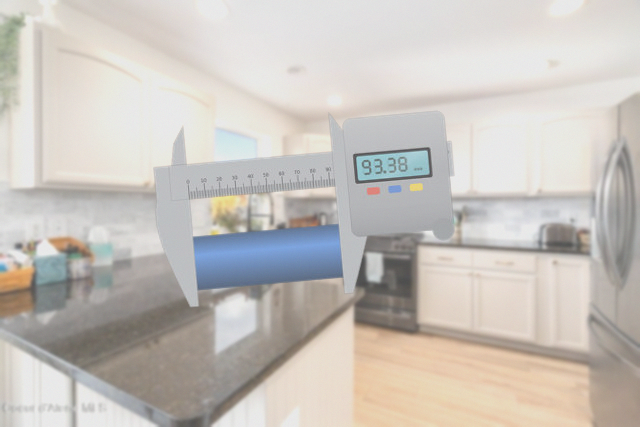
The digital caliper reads 93.38 mm
